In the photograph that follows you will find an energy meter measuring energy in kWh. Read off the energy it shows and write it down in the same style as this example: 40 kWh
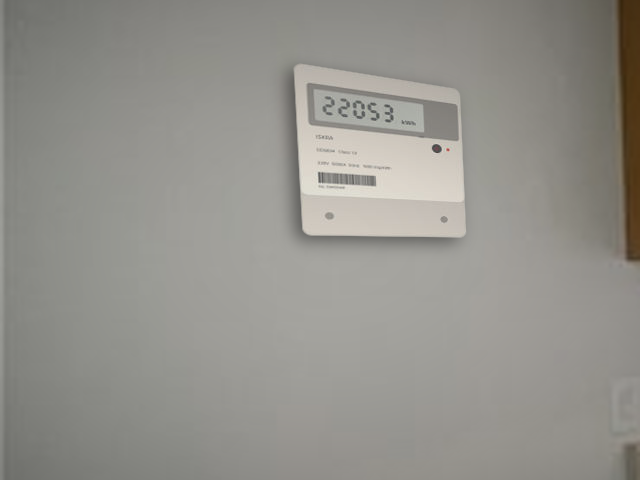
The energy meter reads 22053 kWh
